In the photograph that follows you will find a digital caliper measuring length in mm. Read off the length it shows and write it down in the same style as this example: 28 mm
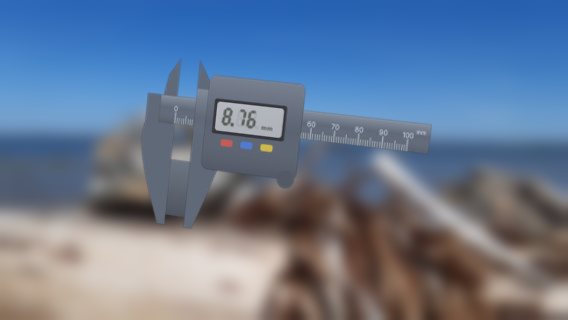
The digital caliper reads 8.76 mm
